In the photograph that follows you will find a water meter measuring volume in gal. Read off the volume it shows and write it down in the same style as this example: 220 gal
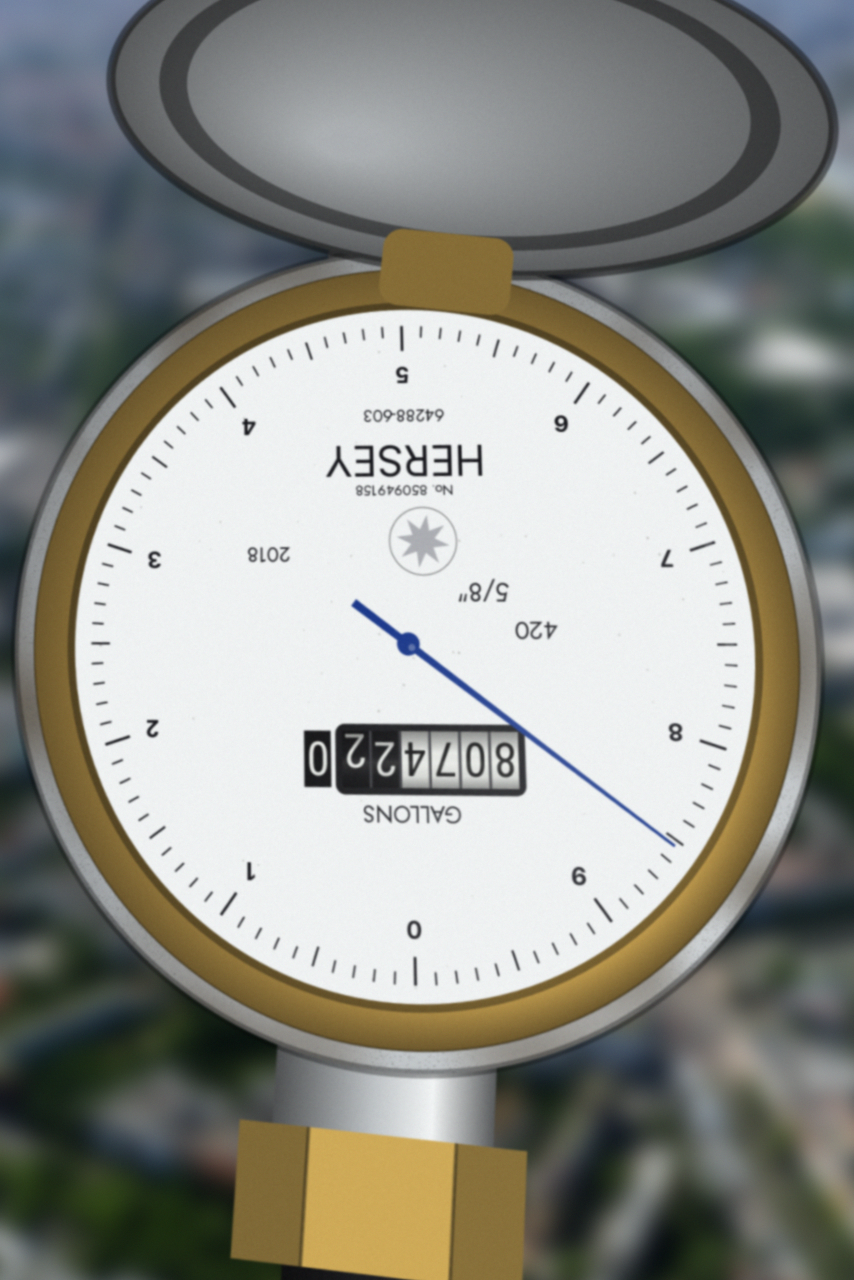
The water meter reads 8074218.5 gal
